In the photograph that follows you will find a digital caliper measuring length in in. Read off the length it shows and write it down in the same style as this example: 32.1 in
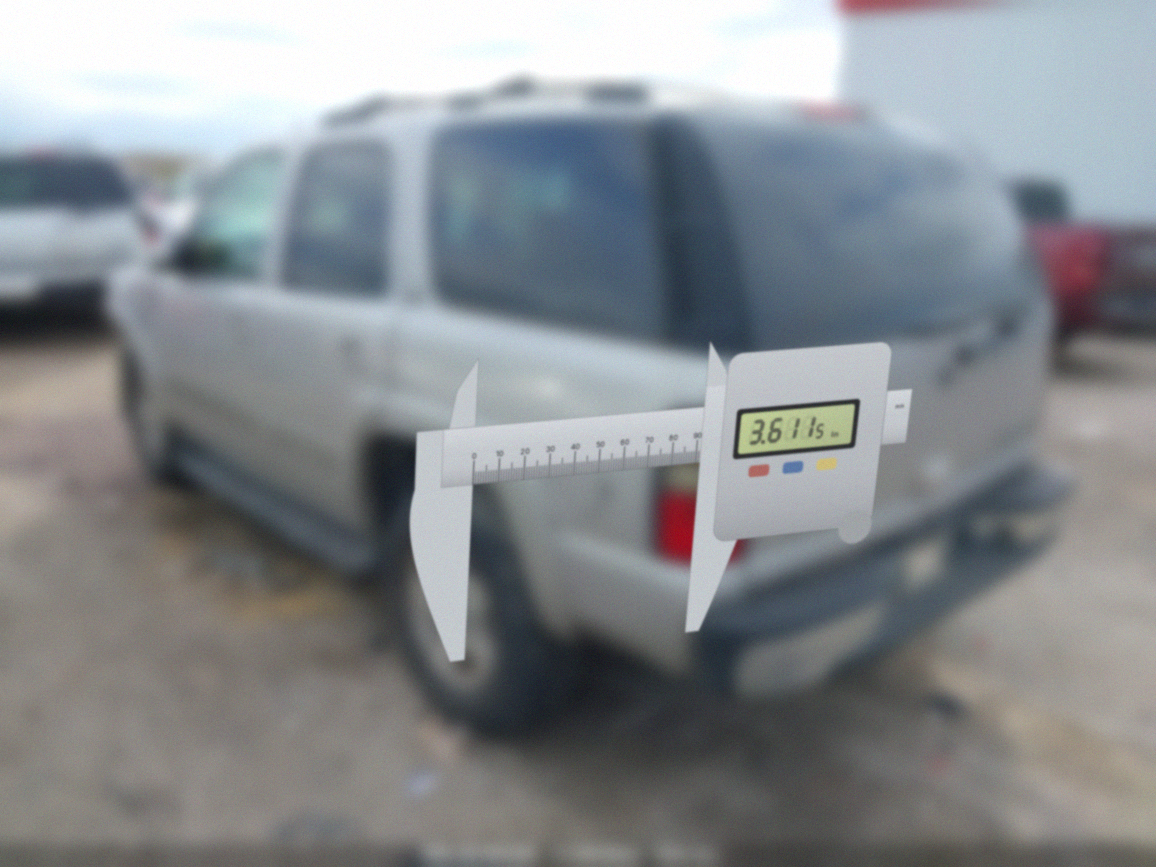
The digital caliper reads 3.6115 in
